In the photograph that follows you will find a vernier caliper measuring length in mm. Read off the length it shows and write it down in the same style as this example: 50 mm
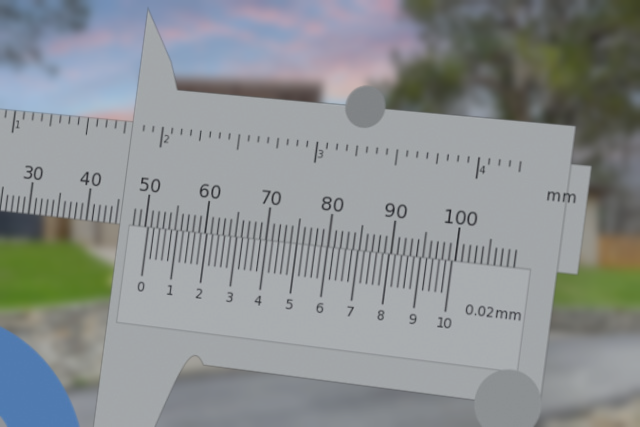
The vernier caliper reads 50.5 mm
